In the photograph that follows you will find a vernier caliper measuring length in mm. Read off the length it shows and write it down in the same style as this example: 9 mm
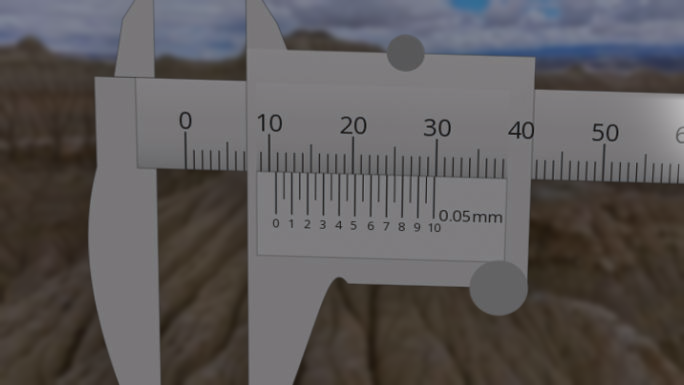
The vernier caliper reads 10.8 mm
